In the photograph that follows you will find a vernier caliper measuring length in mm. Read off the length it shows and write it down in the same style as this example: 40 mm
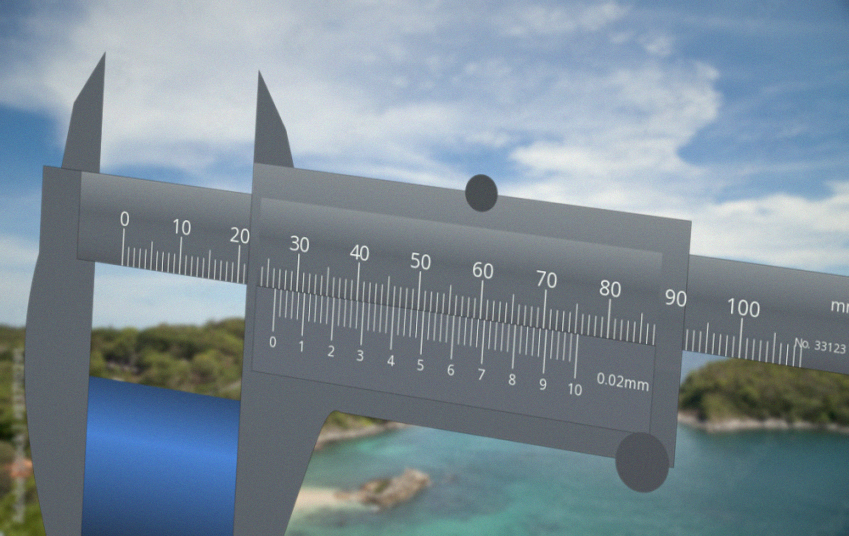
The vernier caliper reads 26.4 mm
